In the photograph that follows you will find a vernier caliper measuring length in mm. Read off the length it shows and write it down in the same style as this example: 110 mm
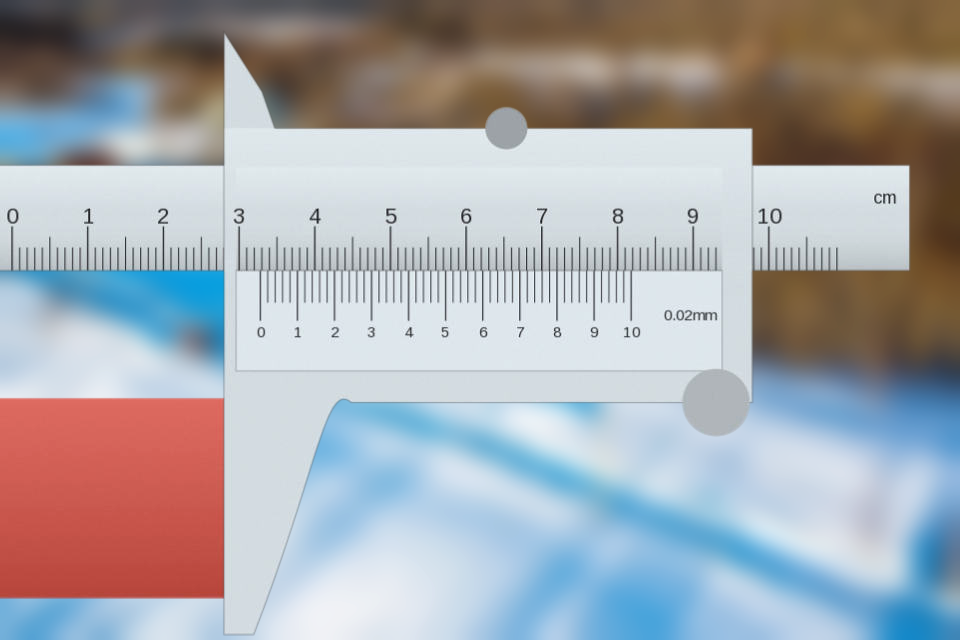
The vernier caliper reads 32.8 mm
